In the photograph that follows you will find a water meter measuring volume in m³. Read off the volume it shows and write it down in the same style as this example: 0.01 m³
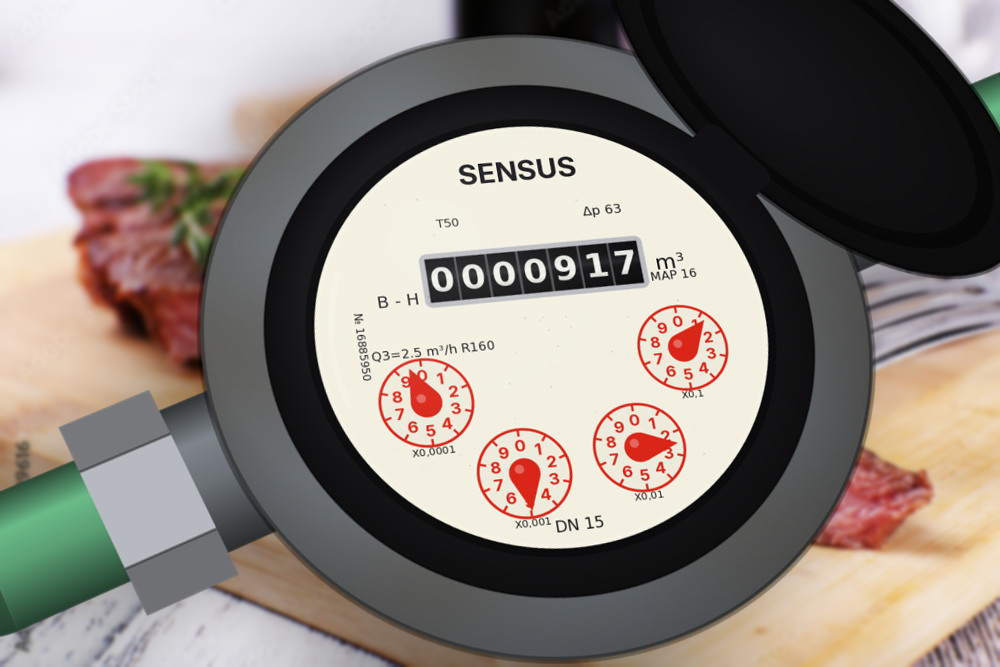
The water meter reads 917.1249 m³
